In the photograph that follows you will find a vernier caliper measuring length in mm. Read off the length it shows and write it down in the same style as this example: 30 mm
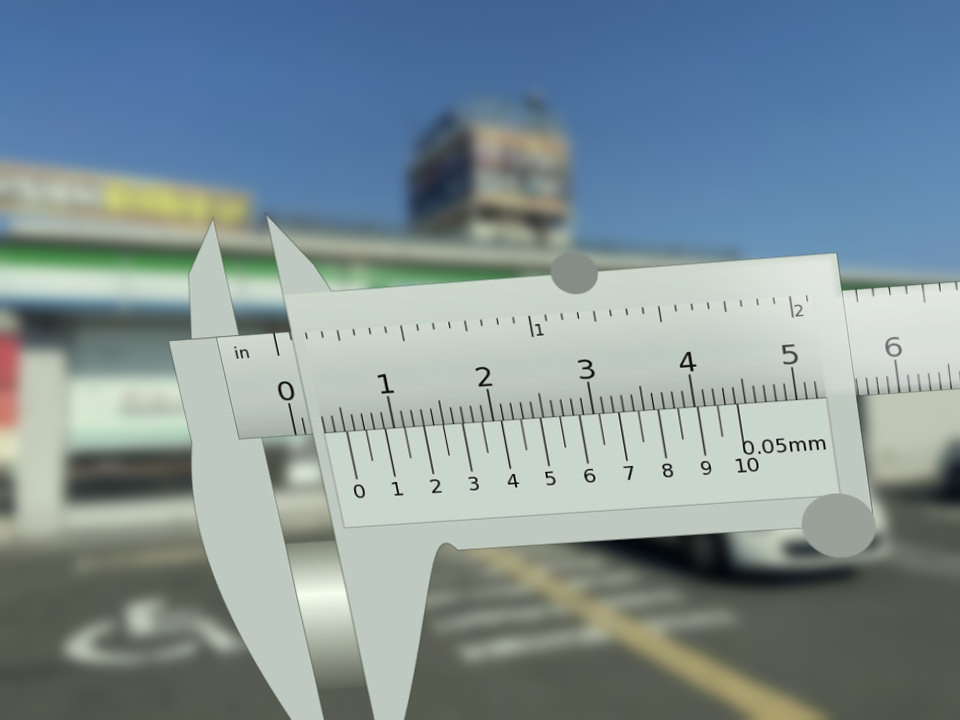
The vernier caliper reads 5.2 mm
